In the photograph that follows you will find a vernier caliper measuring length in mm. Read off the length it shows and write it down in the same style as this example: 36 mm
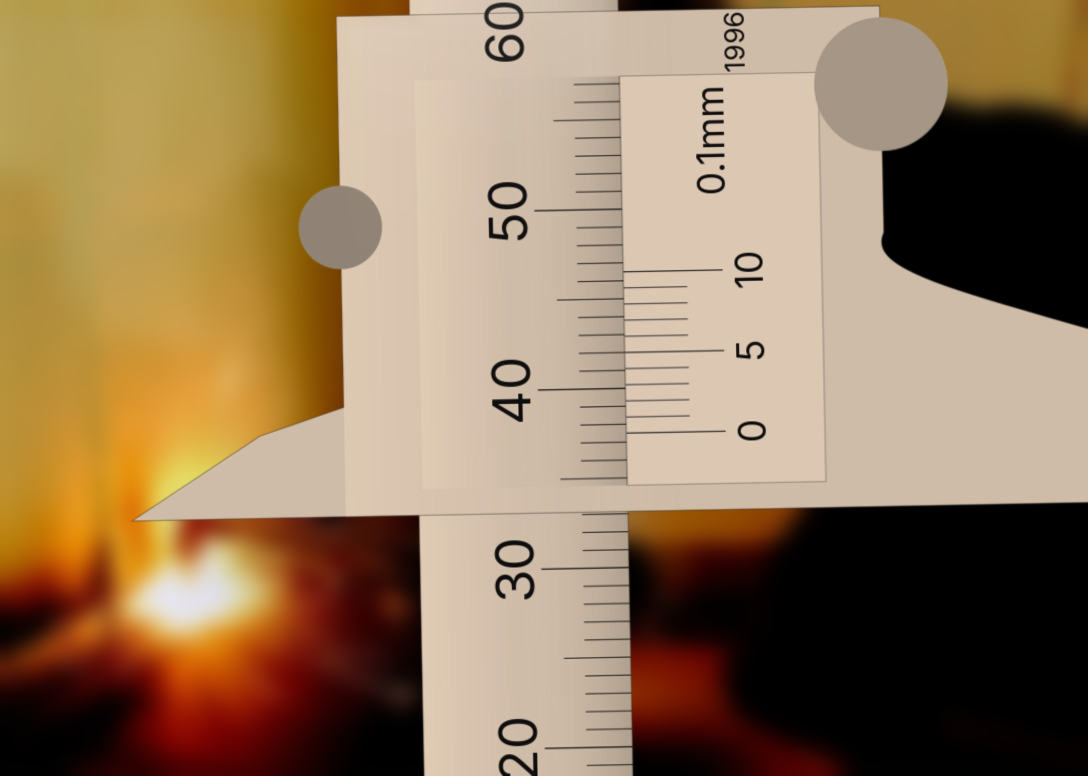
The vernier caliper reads 37.5 mm
